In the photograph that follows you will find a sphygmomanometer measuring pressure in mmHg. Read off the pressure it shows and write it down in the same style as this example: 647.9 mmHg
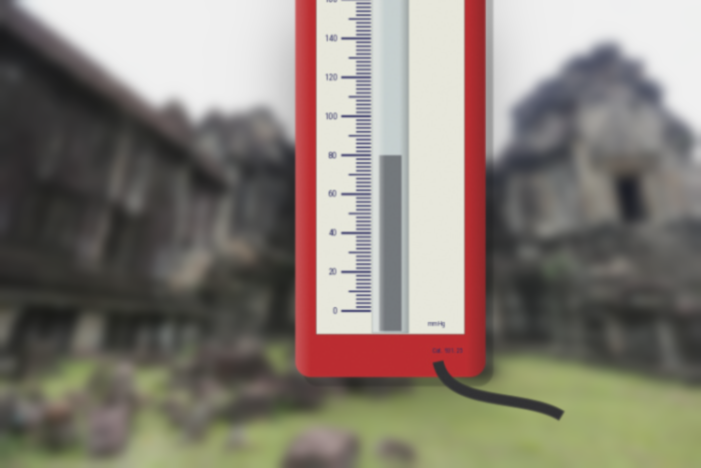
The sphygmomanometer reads 80 mmHg
